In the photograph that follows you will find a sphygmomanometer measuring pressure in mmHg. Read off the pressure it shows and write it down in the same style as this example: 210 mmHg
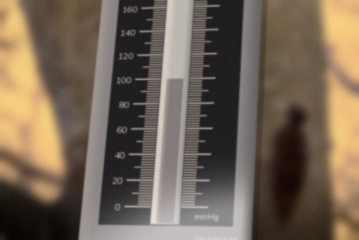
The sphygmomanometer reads 100 mmHg
